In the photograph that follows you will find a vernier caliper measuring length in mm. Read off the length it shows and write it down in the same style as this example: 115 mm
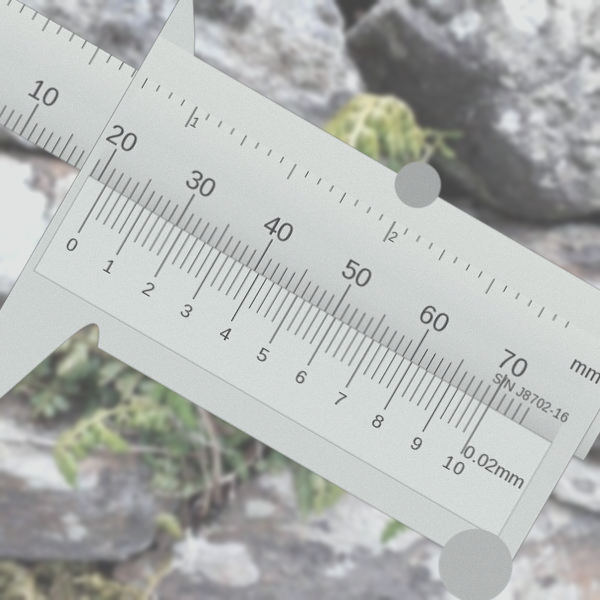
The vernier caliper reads 21.0 mm
